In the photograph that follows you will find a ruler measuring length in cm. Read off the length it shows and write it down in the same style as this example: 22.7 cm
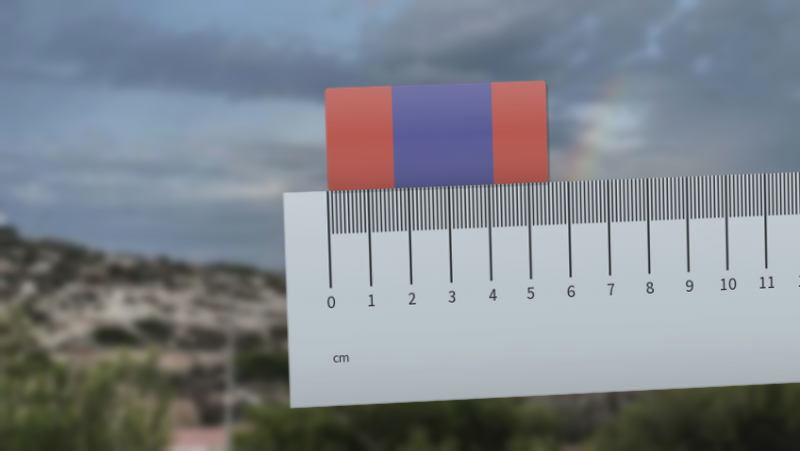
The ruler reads 5.5 cm
